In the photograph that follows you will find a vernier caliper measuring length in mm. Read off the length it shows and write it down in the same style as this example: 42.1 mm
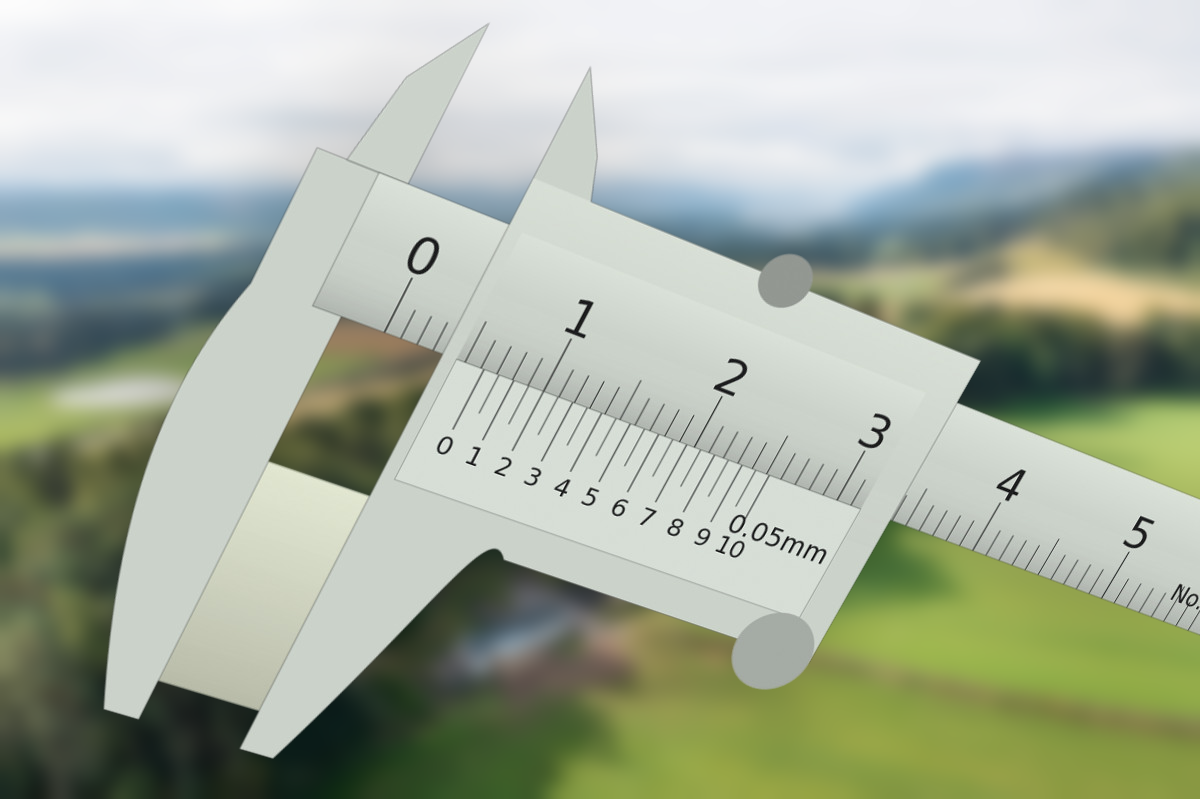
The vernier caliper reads 6.2 mm
